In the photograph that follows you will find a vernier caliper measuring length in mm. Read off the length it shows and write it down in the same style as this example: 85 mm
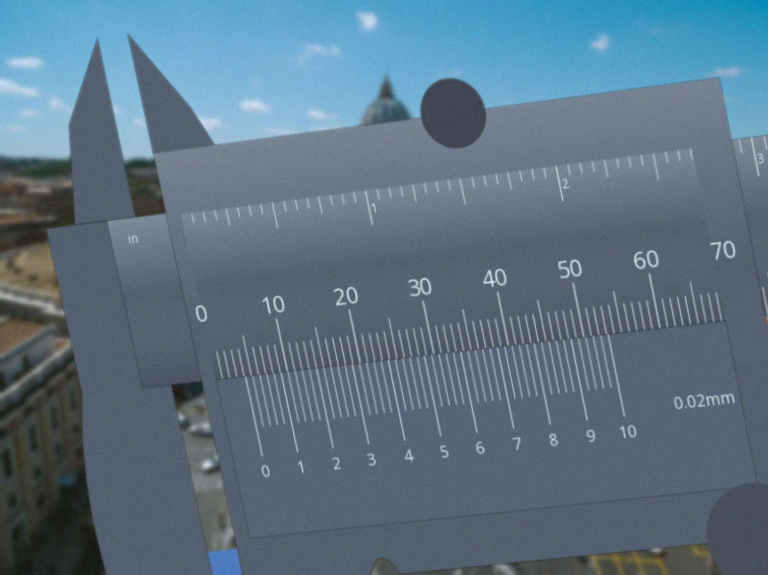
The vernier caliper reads 4.2 mm
